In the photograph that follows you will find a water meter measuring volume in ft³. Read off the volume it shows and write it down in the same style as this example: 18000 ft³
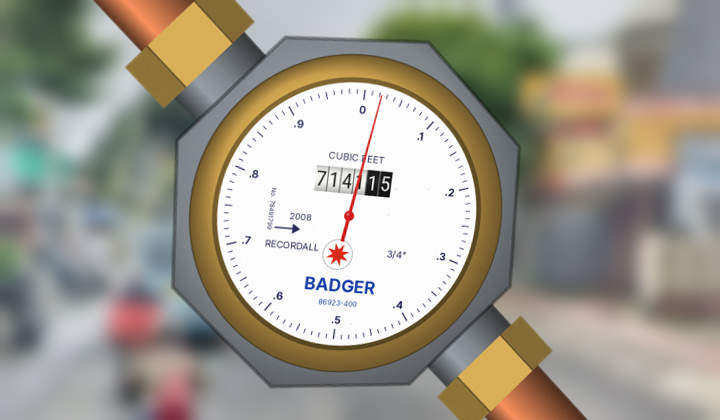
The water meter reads 714115.02 ft³
